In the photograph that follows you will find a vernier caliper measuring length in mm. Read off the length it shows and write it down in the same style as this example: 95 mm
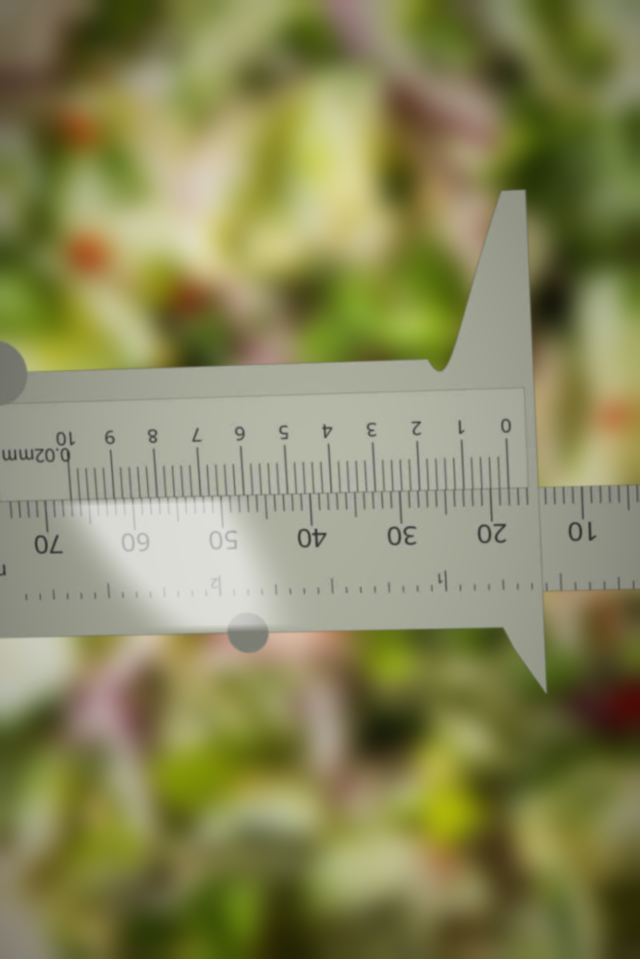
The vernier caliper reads 18.0 mm
